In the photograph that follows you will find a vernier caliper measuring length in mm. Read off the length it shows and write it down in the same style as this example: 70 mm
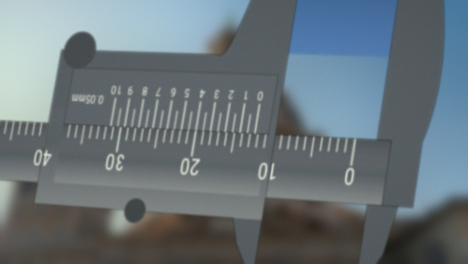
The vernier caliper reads 12.4 mm
